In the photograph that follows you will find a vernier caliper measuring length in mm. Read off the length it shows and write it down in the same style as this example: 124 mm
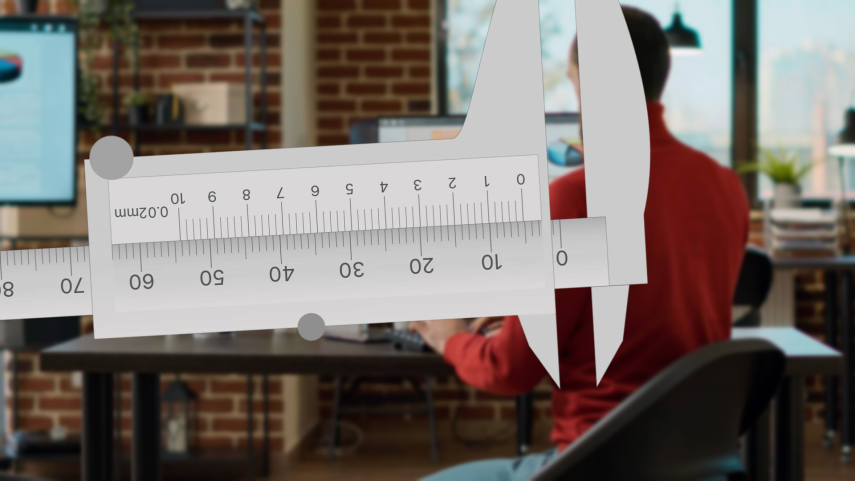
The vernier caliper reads 5.2 mm
